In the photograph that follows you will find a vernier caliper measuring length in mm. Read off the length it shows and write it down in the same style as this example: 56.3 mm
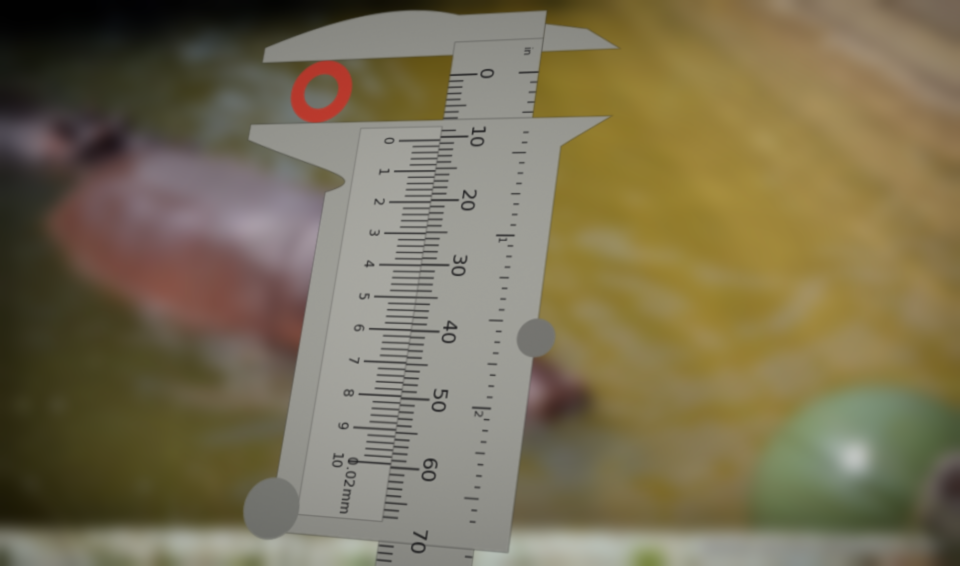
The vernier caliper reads 10.5 mm
